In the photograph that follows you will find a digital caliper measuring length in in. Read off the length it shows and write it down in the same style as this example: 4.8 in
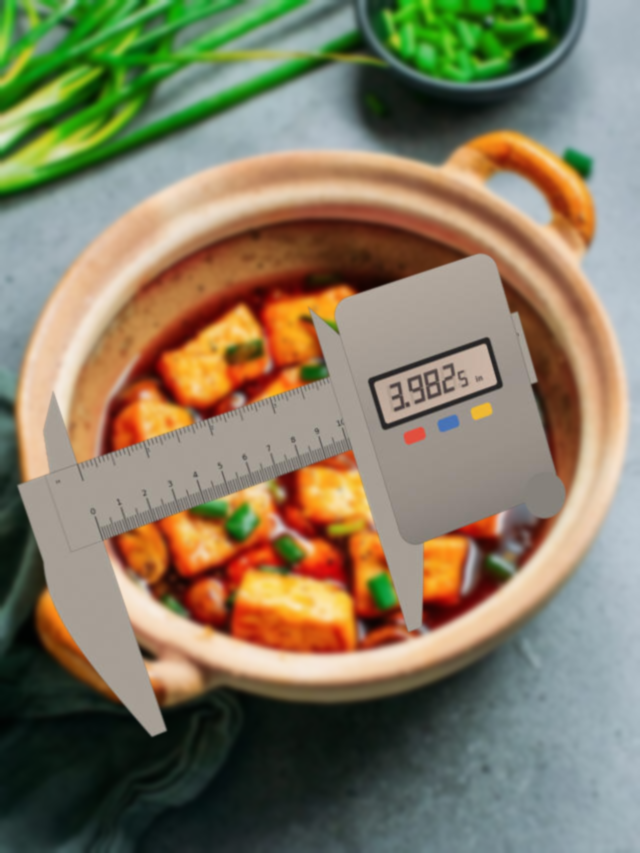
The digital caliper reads 3.9825 in
